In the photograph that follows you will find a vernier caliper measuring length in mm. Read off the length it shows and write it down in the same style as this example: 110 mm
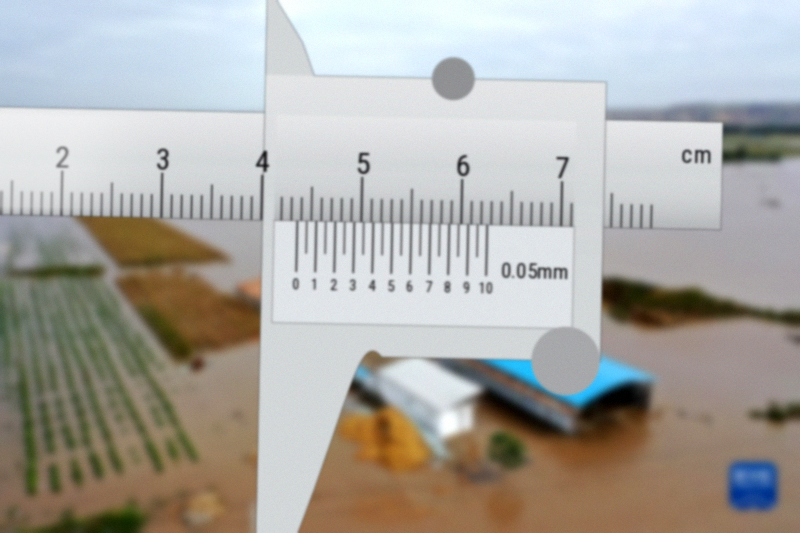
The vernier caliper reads 43.6 mm
